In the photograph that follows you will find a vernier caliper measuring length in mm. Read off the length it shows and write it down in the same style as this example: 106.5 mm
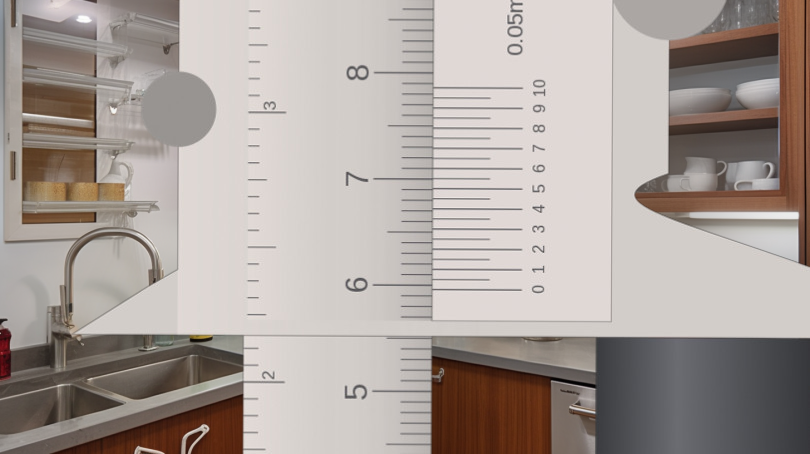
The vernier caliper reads 59.6 mm
